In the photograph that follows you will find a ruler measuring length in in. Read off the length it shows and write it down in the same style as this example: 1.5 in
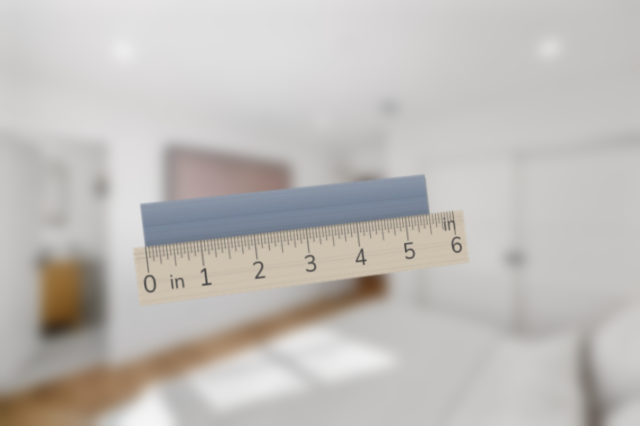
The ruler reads 5.5 in
